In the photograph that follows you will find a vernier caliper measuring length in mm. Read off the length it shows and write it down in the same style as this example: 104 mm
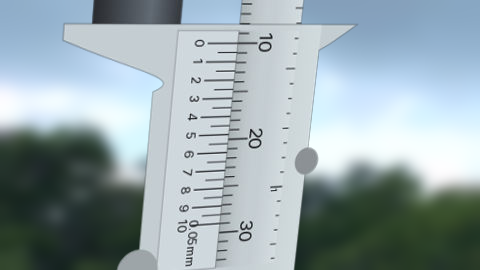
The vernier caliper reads 10.0 mm
